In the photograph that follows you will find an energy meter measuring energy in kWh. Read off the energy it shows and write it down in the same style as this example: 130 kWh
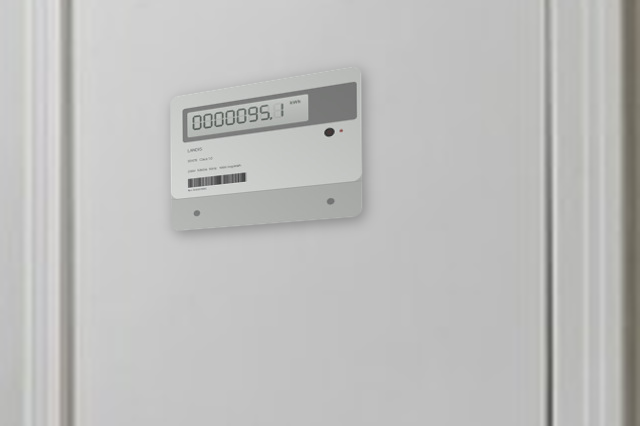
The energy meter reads 95.1 kWh
